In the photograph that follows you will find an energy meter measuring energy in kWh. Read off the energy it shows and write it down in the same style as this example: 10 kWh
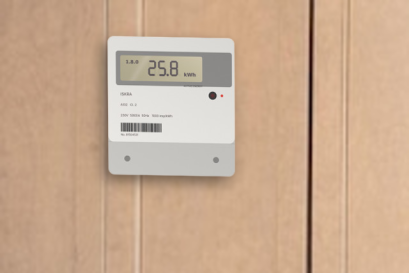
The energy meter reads 25.8 kWh
